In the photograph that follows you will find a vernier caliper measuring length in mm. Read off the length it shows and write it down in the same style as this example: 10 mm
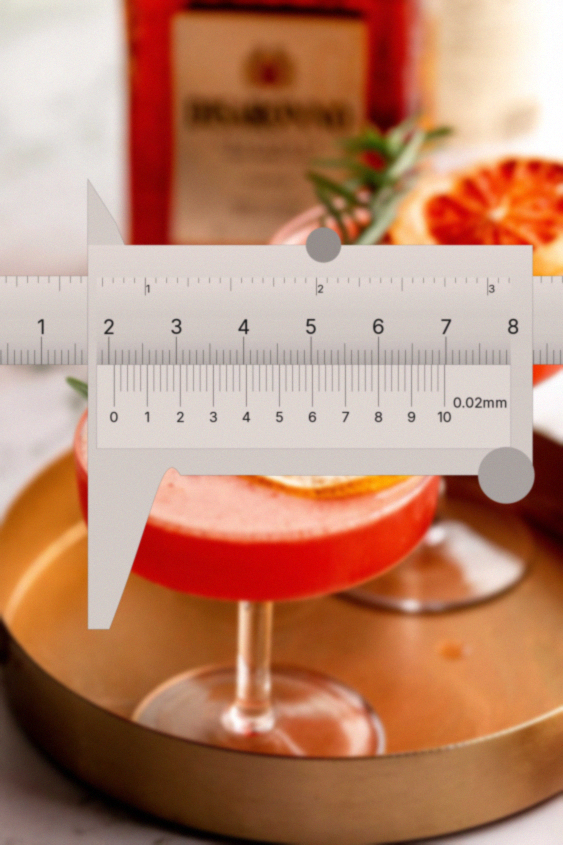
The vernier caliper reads 20.8 mm
